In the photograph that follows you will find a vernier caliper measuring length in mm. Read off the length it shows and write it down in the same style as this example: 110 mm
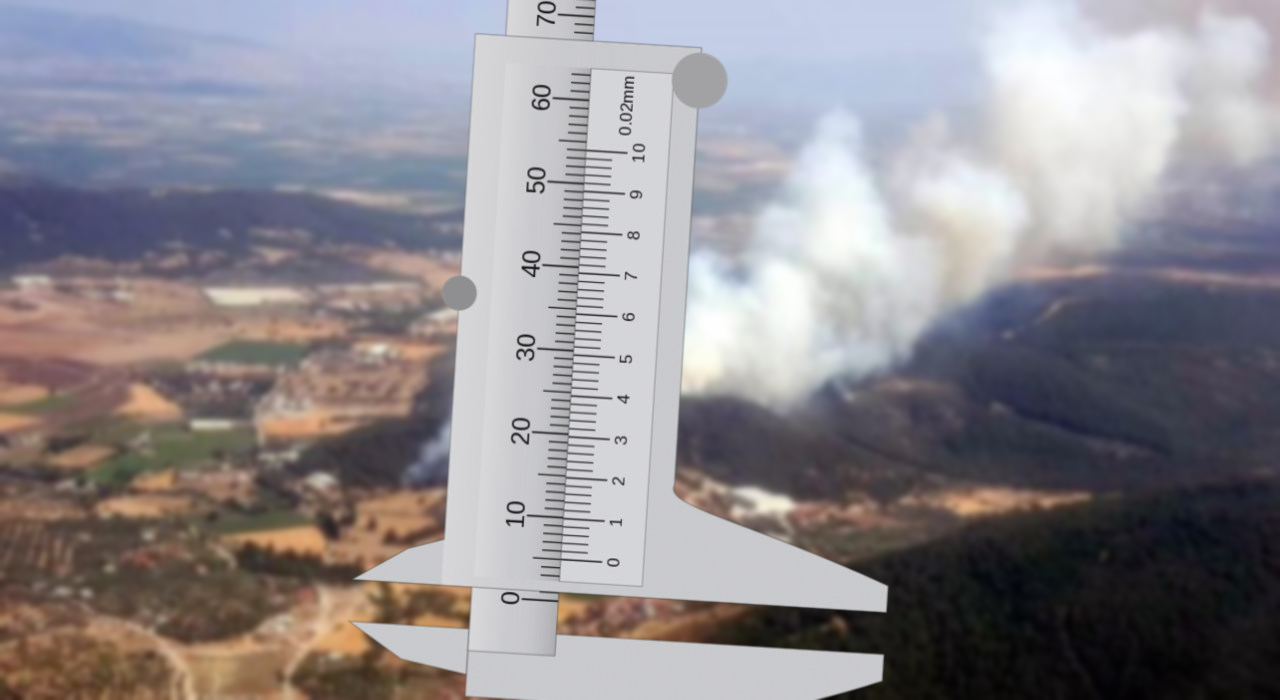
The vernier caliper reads 5.0 mm
